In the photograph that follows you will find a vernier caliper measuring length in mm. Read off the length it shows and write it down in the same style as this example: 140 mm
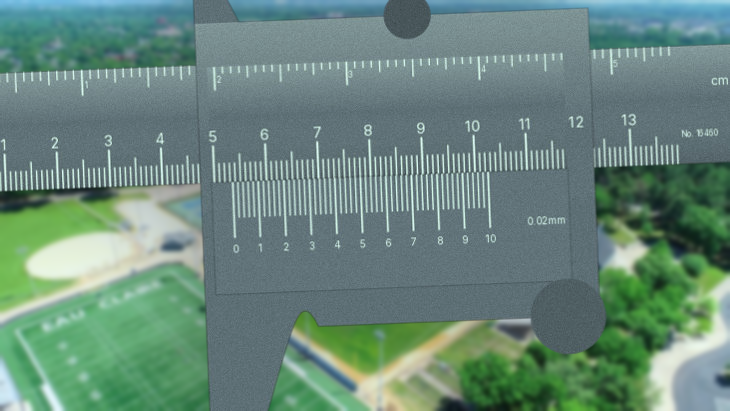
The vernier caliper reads 53.5 mm
